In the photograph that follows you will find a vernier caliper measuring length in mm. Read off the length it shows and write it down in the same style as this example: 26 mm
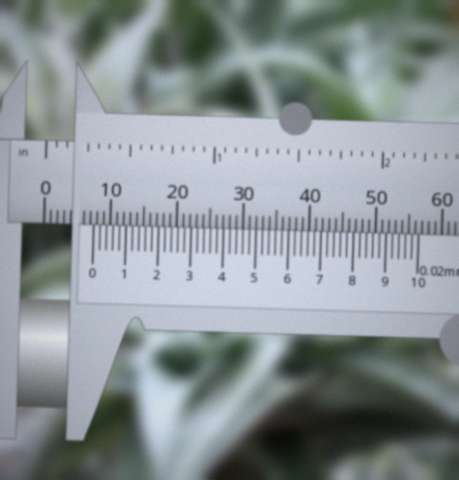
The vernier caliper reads 7.5 mm
